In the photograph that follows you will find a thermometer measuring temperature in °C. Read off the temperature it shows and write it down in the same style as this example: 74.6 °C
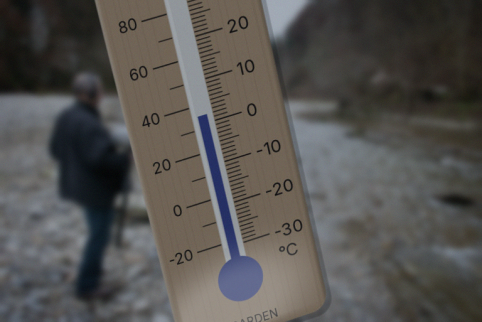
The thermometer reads 2 °C
